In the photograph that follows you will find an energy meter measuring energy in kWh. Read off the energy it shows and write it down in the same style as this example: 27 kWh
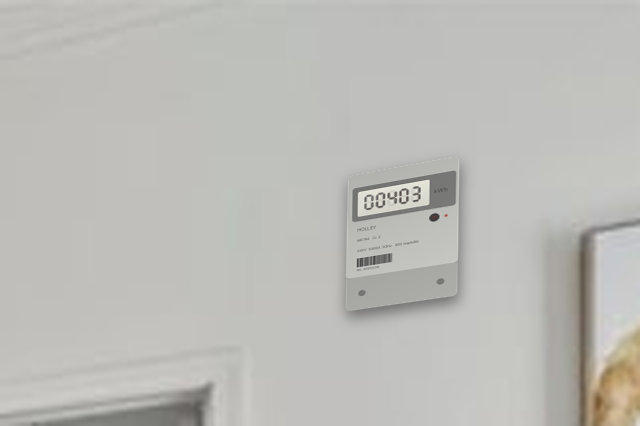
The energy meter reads 403 kWh
